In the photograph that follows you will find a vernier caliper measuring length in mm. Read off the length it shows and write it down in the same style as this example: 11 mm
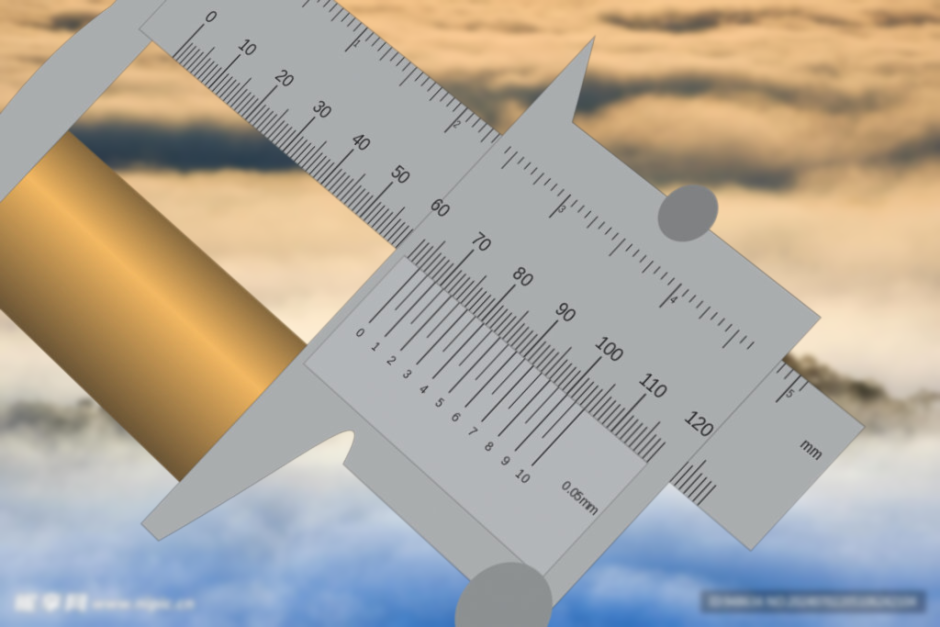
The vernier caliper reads 65.0 mm
